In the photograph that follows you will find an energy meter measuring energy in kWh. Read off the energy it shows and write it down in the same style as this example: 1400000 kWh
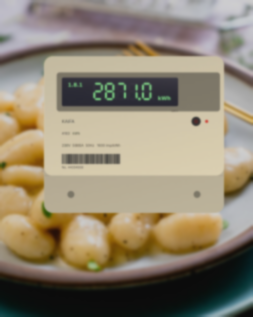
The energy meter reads 2871.0 kWh
